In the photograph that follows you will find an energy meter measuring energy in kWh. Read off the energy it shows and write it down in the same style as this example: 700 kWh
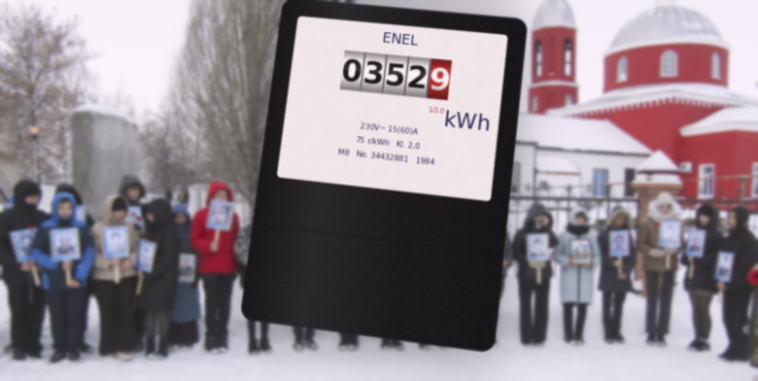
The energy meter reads 352.9 kWh
